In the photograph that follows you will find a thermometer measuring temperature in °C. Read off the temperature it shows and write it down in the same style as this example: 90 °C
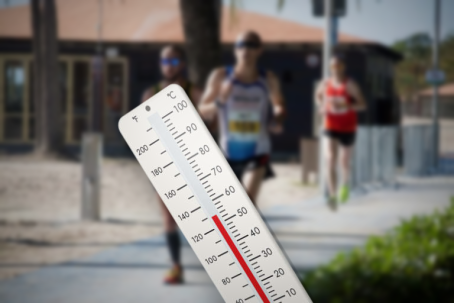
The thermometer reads 54 °C
